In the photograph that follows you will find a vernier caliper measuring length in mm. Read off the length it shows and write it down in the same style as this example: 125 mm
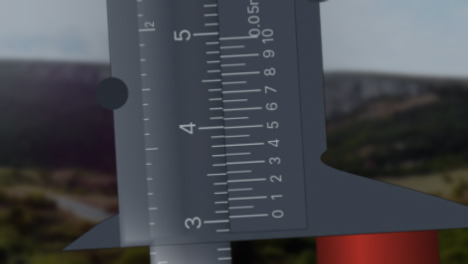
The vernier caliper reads 30.4 mm
